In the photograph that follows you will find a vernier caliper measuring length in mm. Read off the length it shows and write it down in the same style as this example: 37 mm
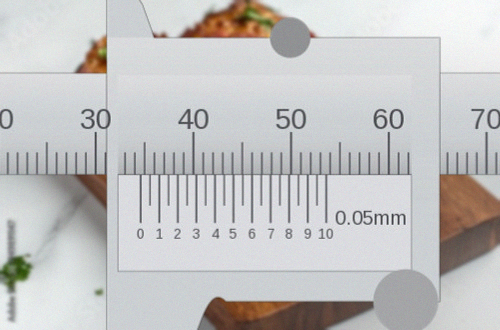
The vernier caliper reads 34.6 mm
